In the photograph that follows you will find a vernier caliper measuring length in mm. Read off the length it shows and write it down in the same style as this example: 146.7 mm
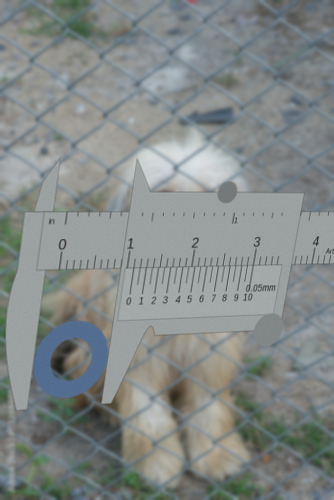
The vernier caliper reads 11.0 mm
